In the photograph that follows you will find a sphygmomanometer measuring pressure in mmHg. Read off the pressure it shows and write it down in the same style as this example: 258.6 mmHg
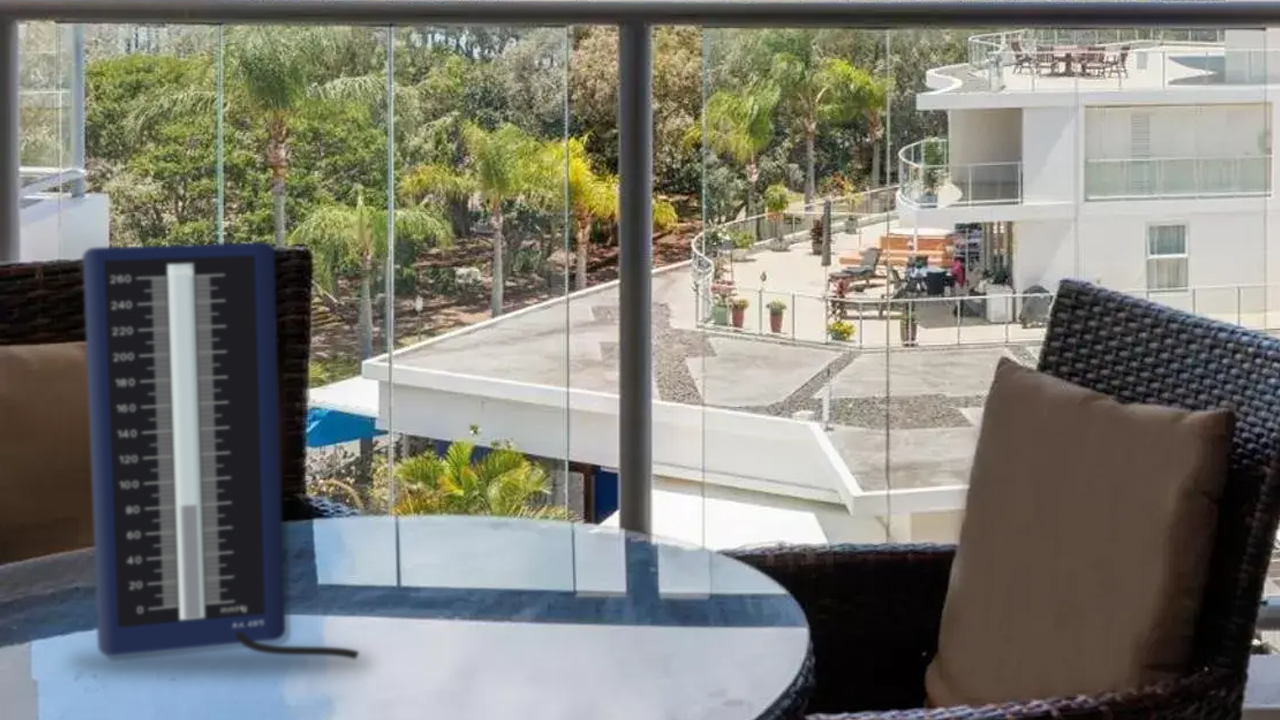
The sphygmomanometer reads 80 mmHg
